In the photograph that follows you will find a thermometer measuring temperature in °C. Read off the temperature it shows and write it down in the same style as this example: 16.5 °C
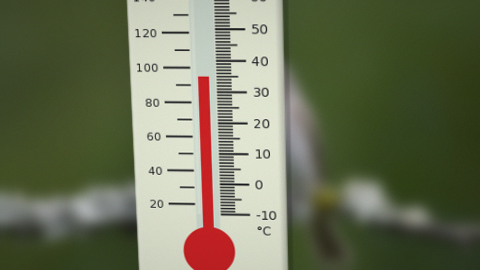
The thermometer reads 35 °C
